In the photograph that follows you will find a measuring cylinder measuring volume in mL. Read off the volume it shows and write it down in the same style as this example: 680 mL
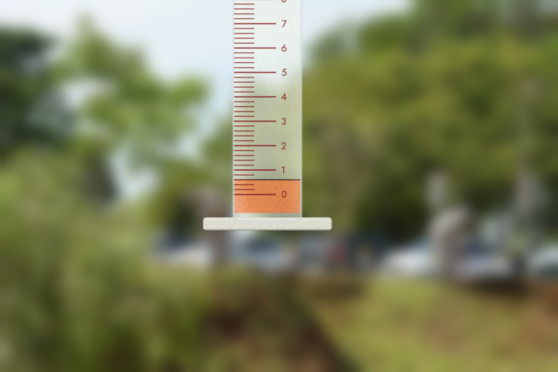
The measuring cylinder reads 0.6 mL
